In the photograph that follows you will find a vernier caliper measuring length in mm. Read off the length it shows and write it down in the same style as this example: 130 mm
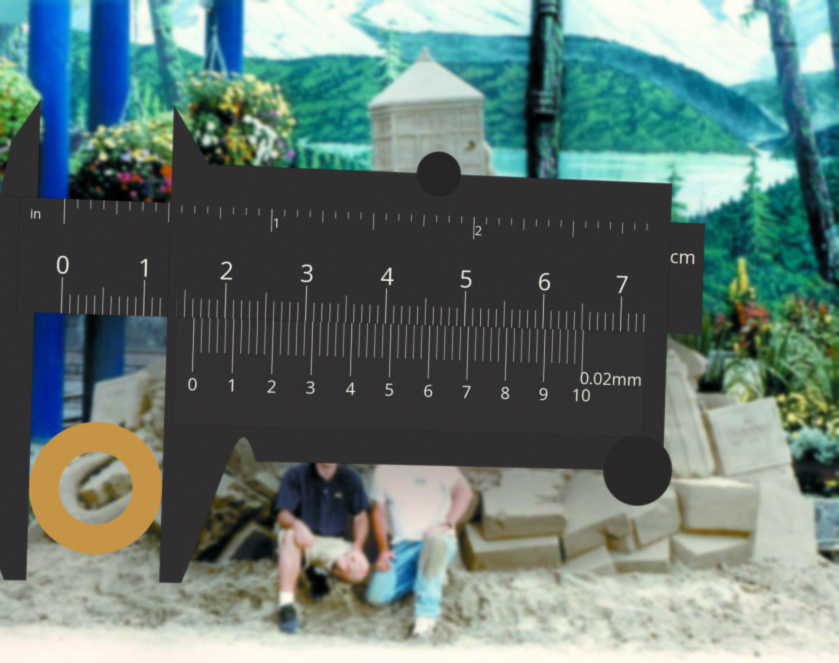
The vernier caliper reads 16.2 mm
